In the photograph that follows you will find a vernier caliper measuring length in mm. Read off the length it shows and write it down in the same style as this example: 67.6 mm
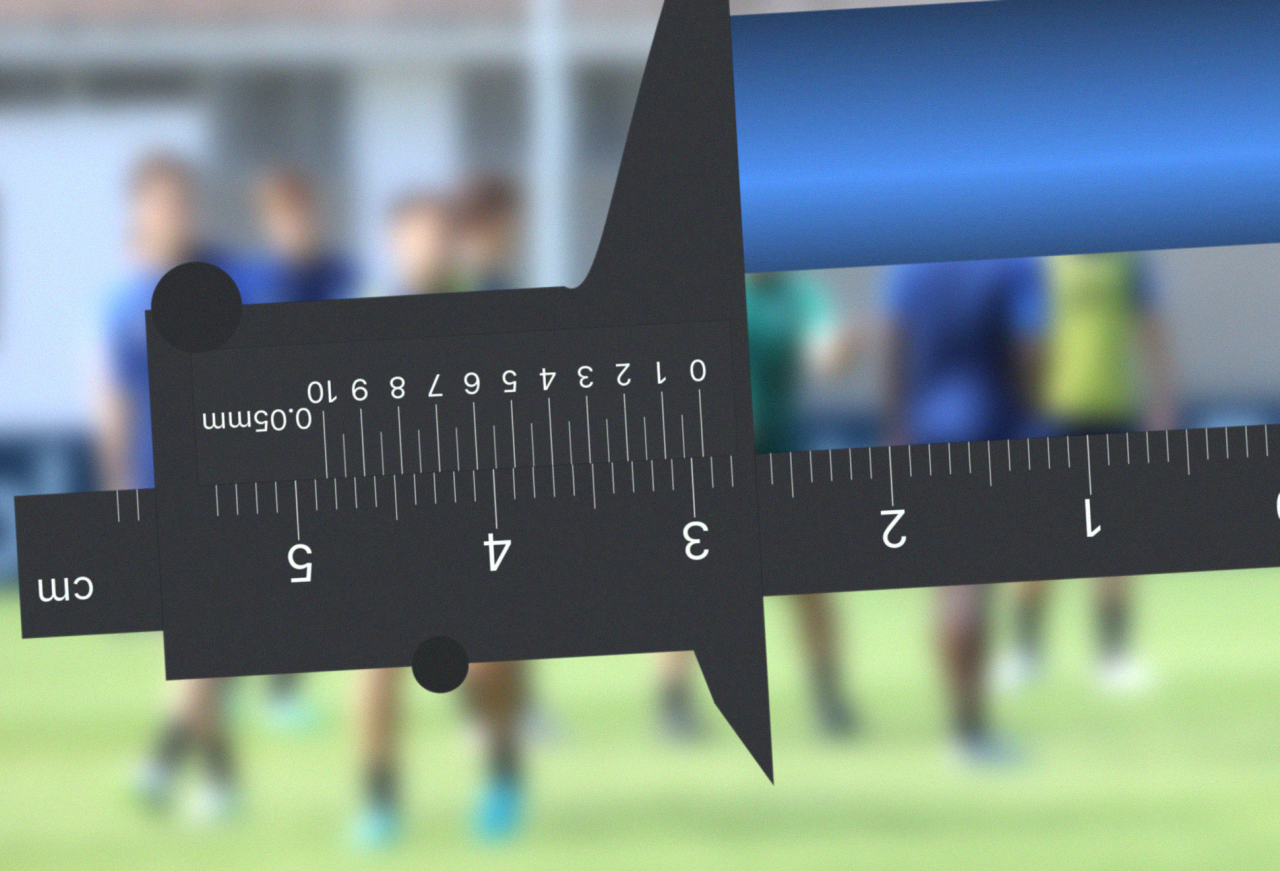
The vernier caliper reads 29.4 mm
